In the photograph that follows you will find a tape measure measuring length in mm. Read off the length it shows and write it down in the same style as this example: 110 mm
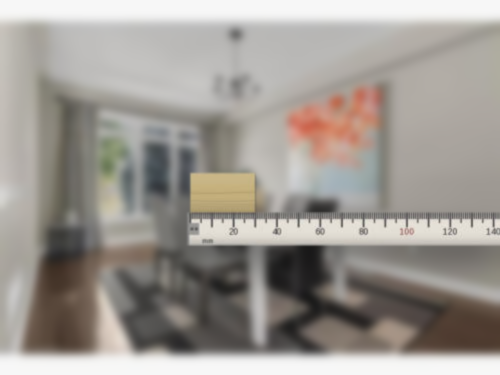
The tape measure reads 30 mm
